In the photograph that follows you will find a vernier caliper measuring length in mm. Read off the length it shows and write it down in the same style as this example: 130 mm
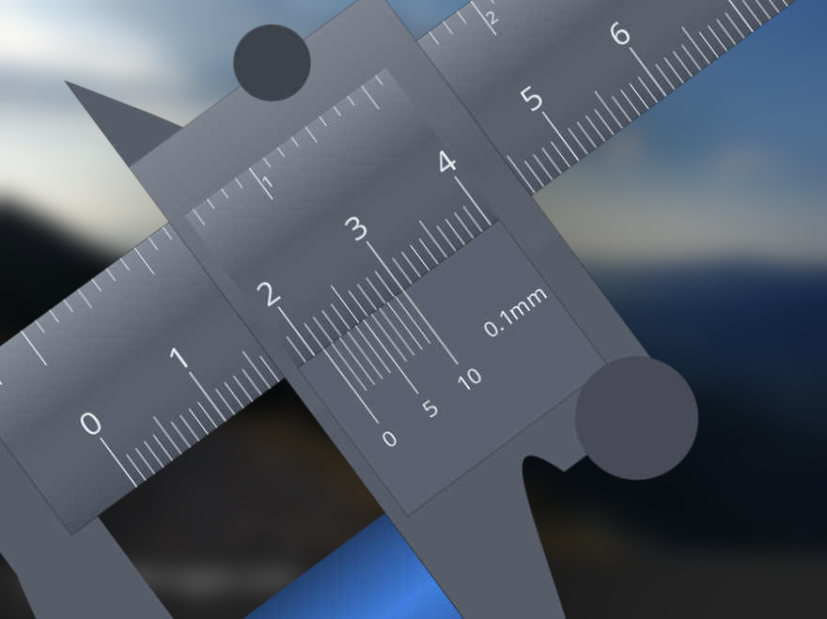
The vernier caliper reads 21.0 mm
